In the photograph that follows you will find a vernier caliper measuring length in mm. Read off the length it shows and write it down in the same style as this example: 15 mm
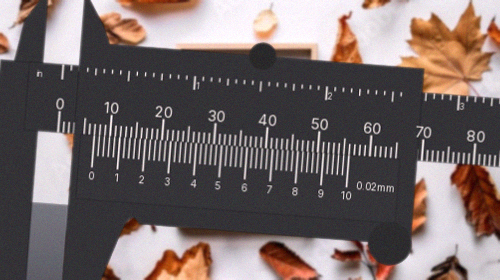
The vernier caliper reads 7.0 mm
